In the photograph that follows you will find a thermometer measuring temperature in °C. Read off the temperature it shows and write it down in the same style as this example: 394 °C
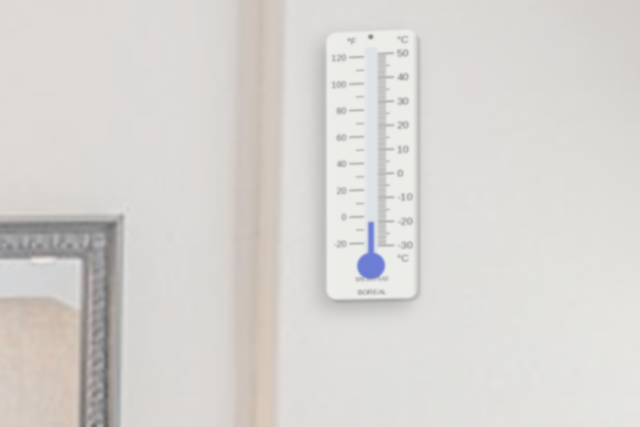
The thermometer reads -20 °C
